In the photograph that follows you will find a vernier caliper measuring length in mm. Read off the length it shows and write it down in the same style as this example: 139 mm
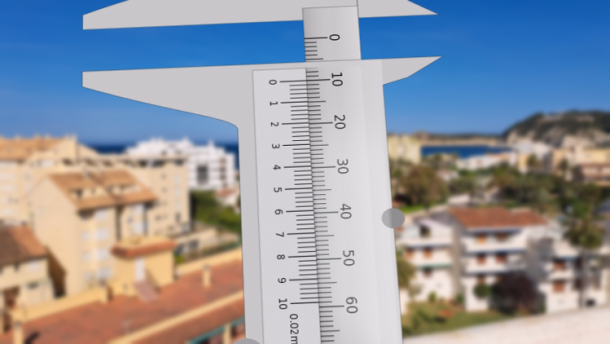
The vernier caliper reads 10.0 mm
